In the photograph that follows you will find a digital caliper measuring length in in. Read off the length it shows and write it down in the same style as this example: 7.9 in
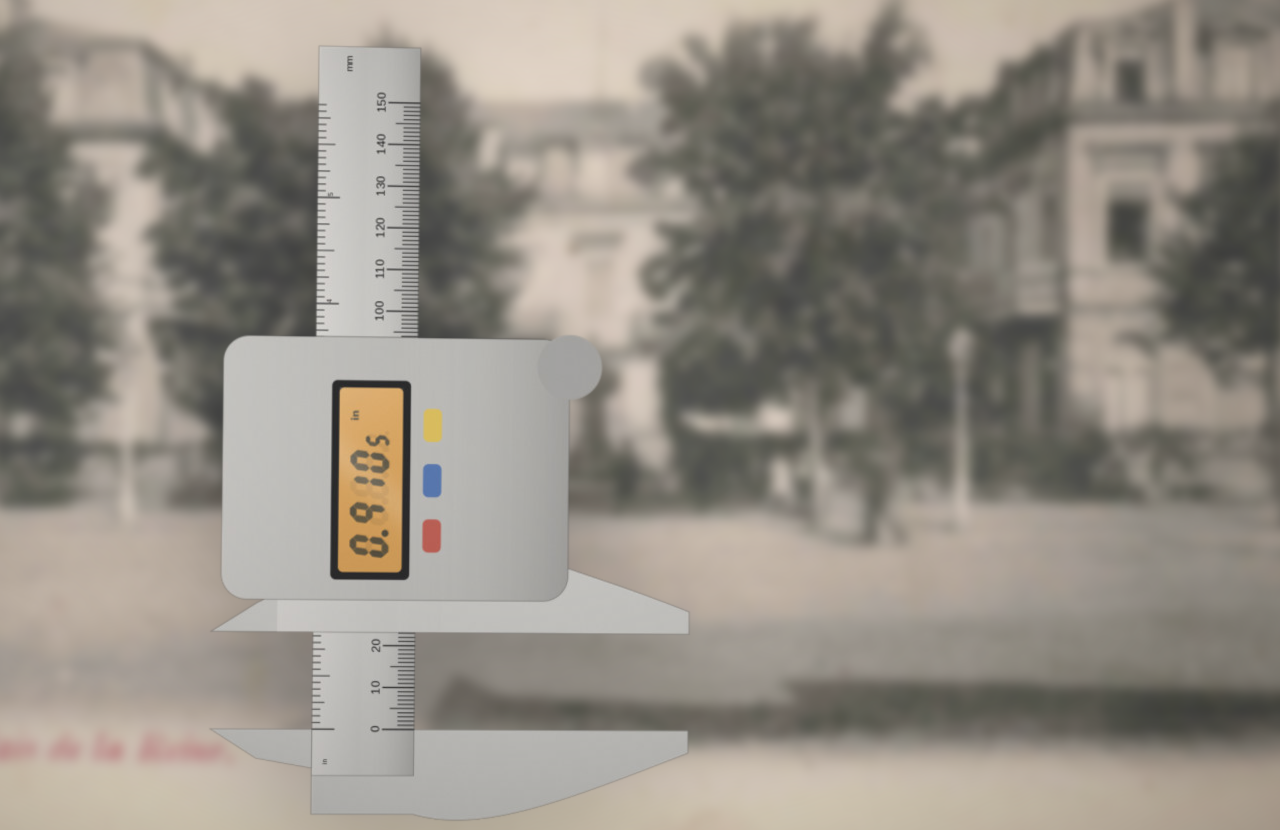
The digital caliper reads 0.9105 in
